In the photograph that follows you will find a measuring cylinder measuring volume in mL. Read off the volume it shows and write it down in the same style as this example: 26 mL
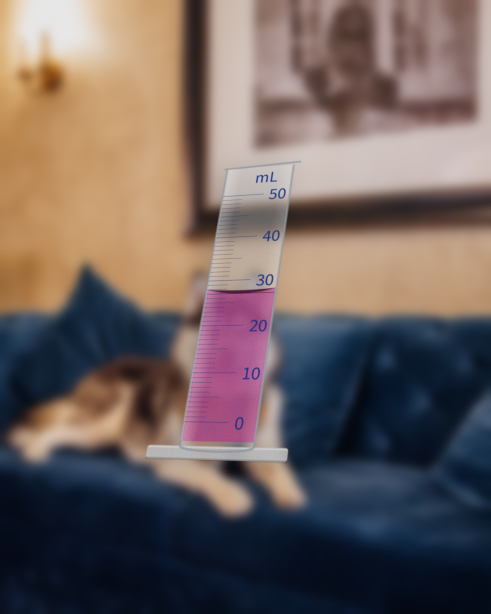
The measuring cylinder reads 27 mL
